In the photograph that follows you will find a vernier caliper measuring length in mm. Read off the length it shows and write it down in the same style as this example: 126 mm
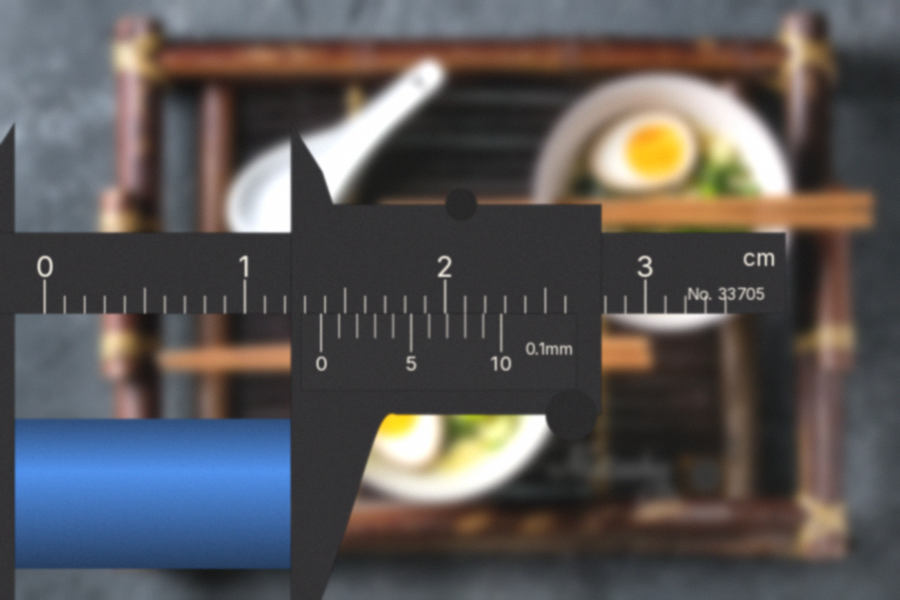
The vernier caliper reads 13.8 mm
